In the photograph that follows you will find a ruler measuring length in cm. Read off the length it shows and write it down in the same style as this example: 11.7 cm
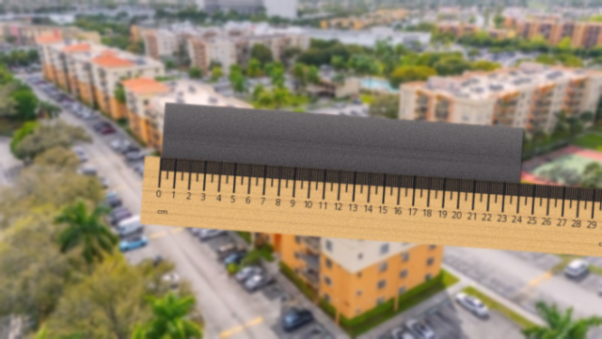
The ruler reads 24 cm
